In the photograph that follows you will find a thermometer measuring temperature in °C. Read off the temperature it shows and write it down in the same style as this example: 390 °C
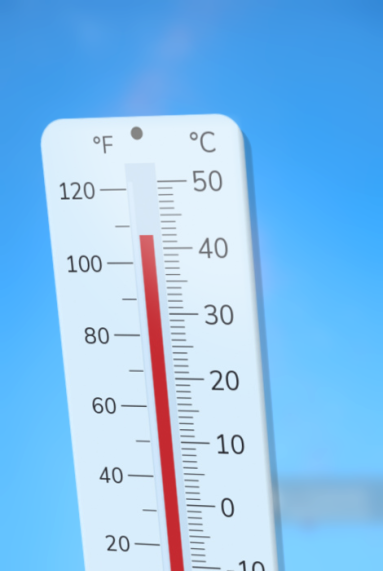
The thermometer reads 42 °C
